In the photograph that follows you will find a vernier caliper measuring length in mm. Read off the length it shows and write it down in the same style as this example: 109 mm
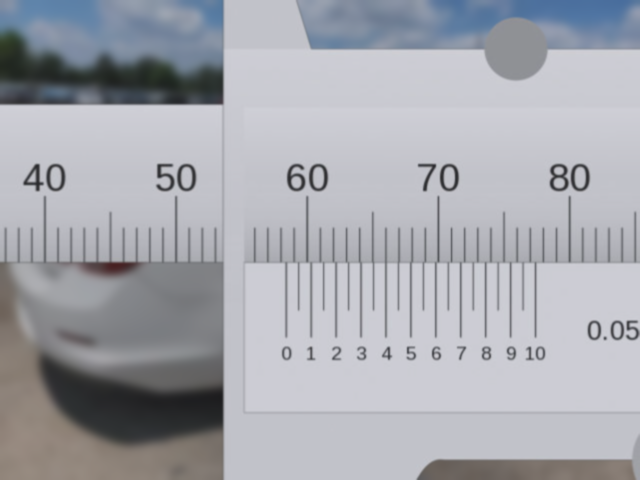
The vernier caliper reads 58.4 mm
